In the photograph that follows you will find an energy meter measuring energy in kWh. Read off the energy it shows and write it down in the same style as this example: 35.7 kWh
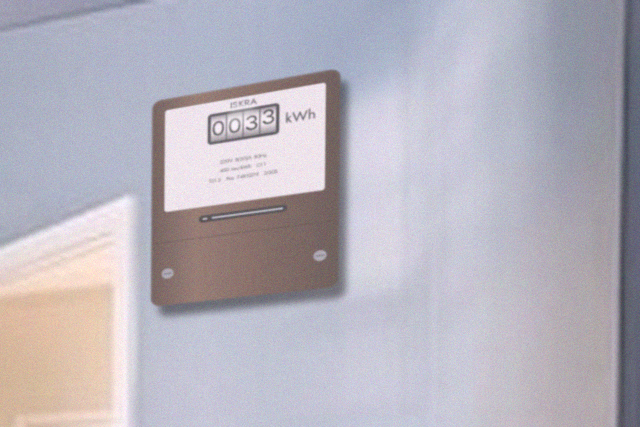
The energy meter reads 33 kWh
